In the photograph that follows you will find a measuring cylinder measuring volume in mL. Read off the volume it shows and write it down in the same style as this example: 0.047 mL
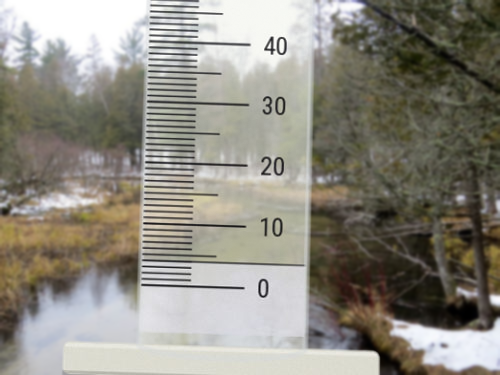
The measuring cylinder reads 4 mL
